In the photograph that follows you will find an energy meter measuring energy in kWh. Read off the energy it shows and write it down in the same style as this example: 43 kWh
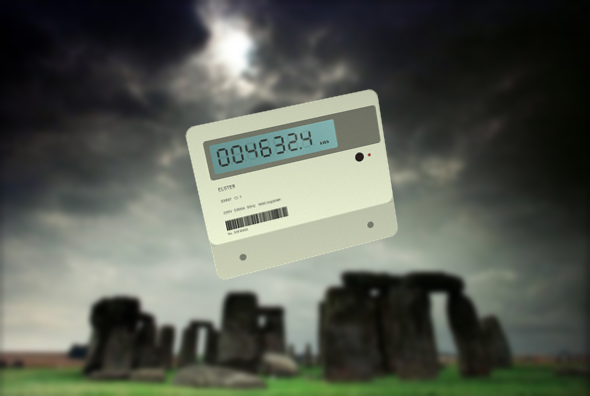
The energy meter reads 4632.4 kWh
